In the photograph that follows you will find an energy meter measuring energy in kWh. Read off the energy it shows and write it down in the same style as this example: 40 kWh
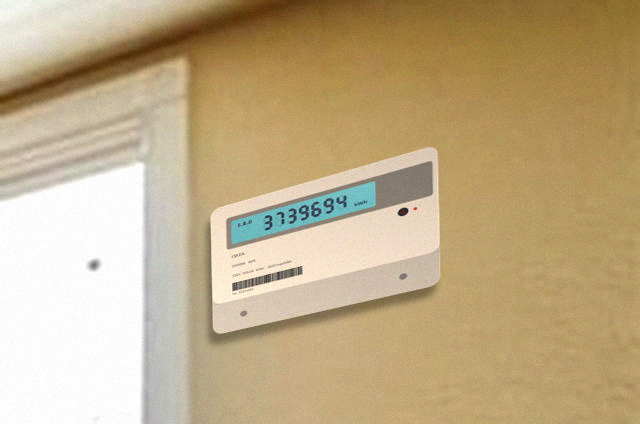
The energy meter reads 3739694 kWh
